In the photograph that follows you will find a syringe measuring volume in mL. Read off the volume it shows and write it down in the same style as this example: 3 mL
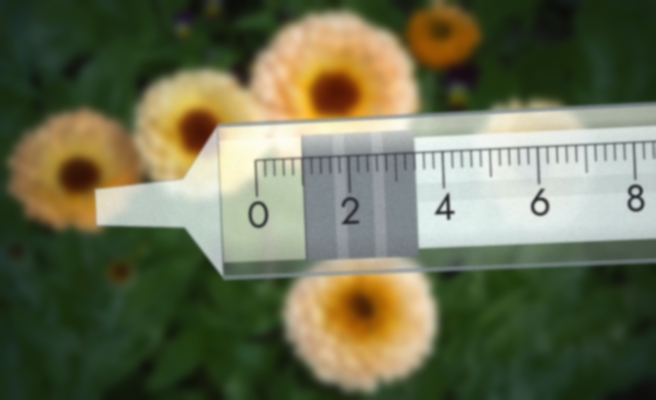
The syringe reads 1 mL
